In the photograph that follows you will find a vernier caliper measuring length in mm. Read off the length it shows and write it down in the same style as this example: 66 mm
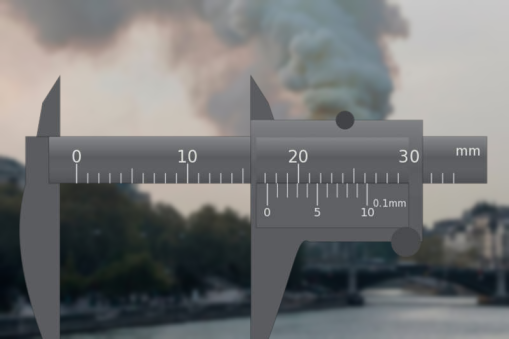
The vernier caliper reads 17.2 mm
